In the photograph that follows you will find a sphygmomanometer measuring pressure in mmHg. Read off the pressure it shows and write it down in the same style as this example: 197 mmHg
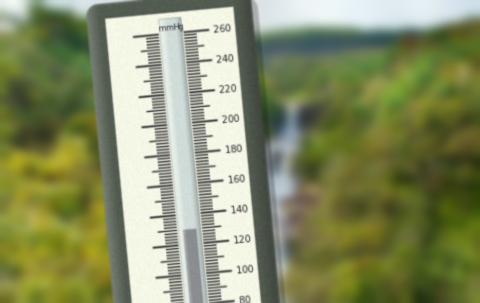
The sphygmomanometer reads 130 mmHg
